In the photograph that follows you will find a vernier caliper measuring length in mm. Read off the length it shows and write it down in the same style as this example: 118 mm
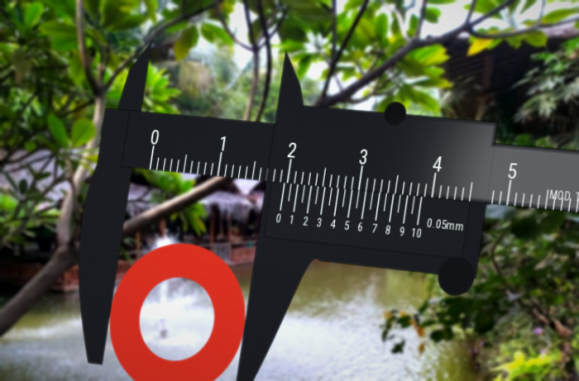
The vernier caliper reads 19.6 mm
